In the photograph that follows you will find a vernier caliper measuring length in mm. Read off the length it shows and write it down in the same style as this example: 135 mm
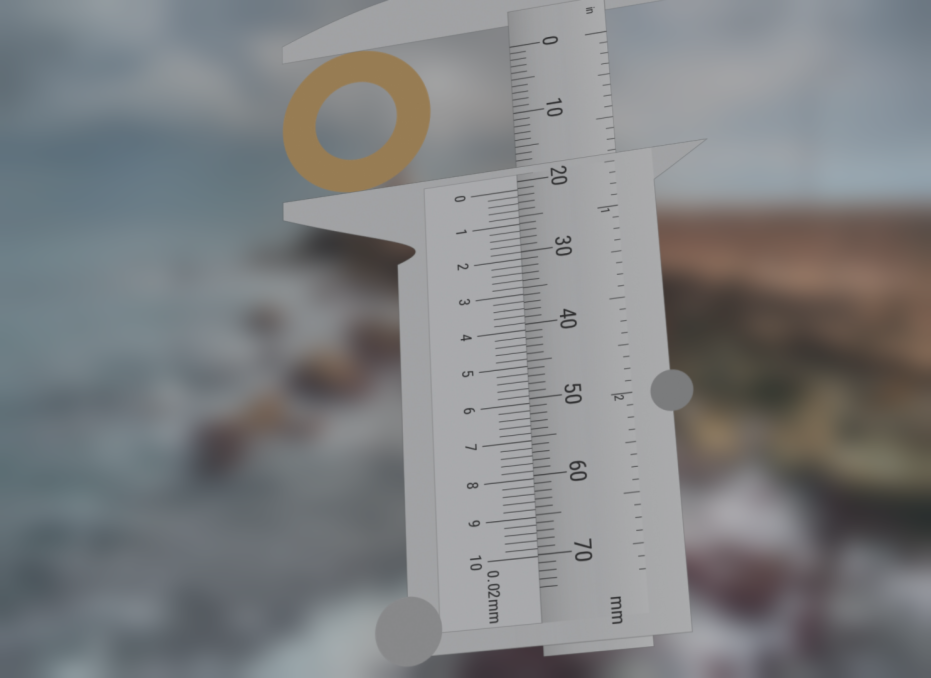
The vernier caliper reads 21.2 mm
